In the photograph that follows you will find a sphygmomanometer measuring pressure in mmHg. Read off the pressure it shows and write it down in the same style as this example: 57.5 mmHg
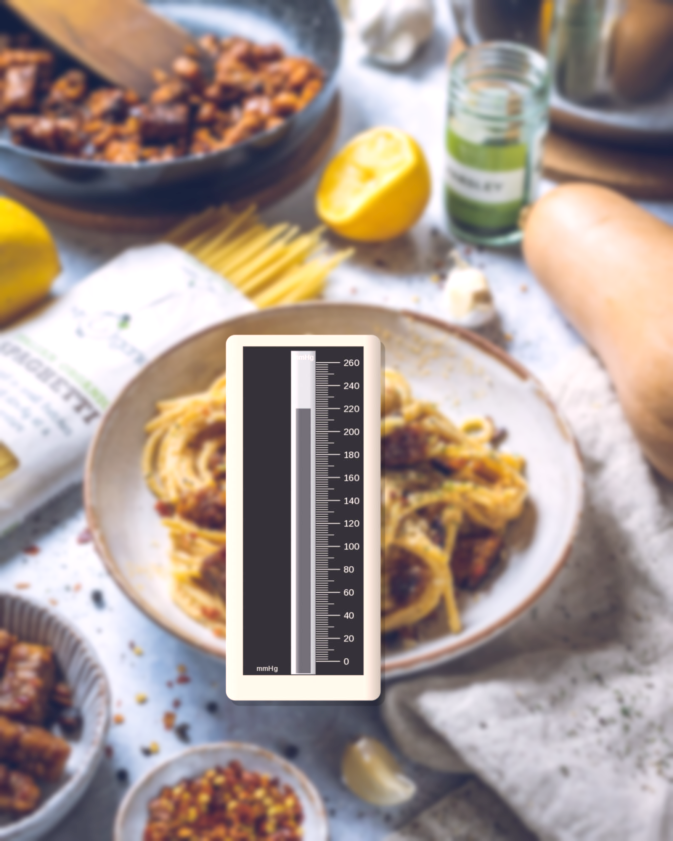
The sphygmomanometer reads 220 mmHg
